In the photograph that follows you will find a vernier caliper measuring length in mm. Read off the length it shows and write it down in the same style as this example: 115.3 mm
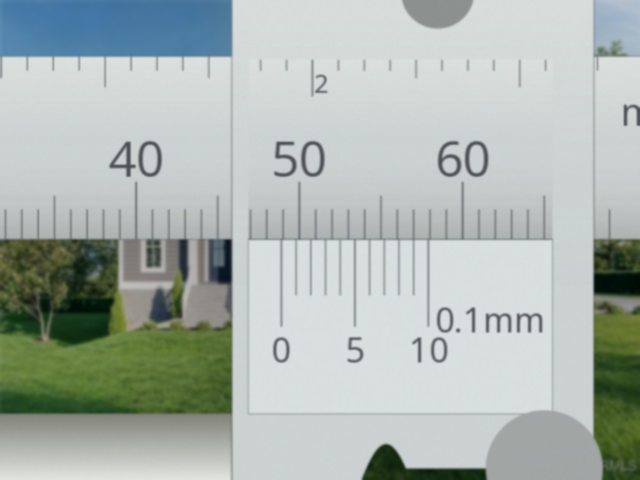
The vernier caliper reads 48.9 mm
